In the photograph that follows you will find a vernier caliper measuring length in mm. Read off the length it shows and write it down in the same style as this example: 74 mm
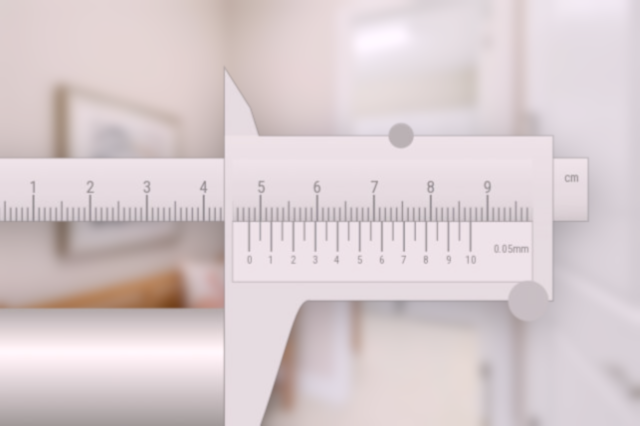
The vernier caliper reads 48.0 mm
